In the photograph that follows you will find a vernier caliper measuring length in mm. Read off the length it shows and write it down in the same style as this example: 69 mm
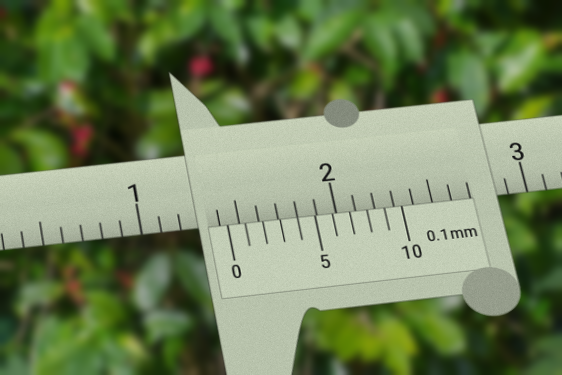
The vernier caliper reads 14.4 mm
